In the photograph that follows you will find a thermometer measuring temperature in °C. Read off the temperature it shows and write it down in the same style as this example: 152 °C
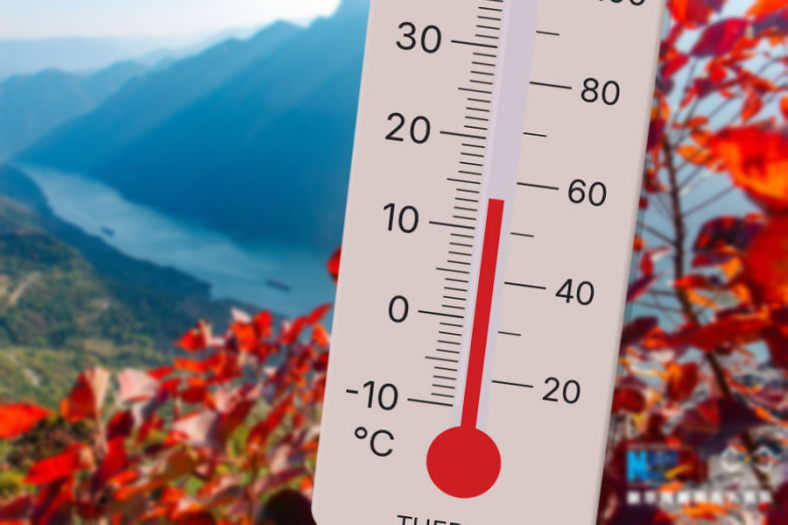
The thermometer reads 13.5 °C
